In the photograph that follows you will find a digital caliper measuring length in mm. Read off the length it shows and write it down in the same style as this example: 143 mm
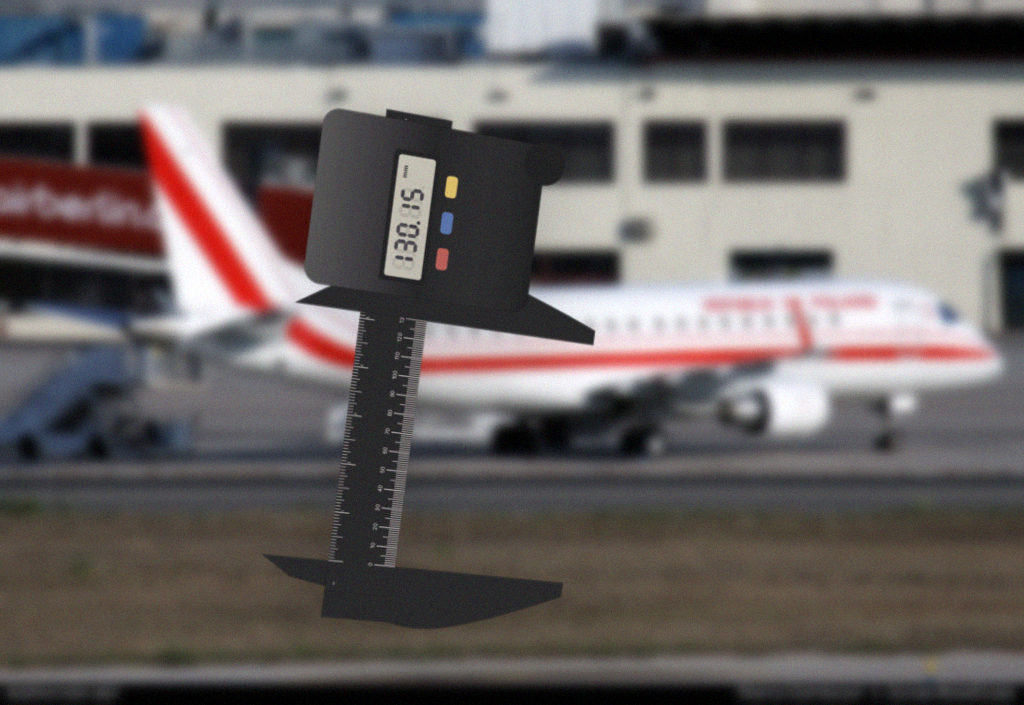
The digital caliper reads 130.15 mm
